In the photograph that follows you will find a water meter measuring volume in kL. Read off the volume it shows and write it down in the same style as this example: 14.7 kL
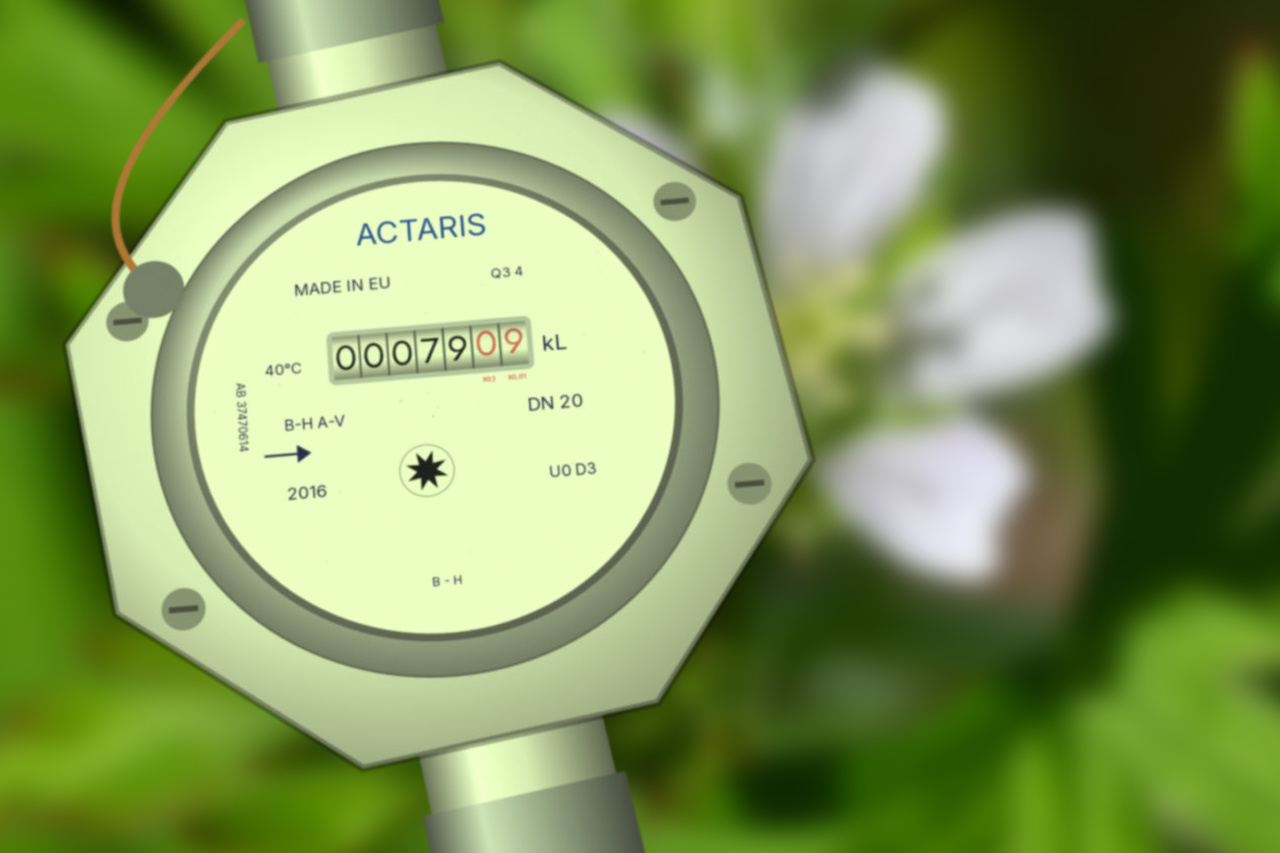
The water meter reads 79.09 kL
